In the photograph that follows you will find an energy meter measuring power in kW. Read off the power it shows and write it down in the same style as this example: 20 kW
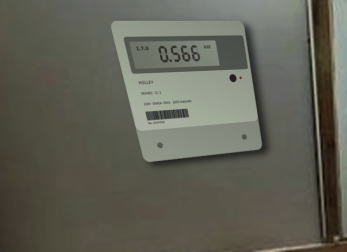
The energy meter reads 0.566 kW
